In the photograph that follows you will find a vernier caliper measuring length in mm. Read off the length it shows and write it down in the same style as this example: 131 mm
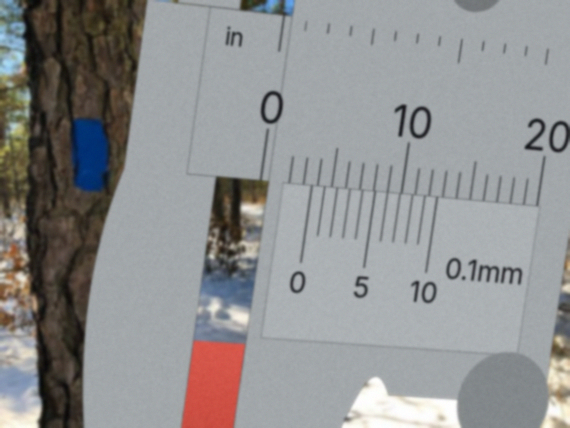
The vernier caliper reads 3.6 mm
